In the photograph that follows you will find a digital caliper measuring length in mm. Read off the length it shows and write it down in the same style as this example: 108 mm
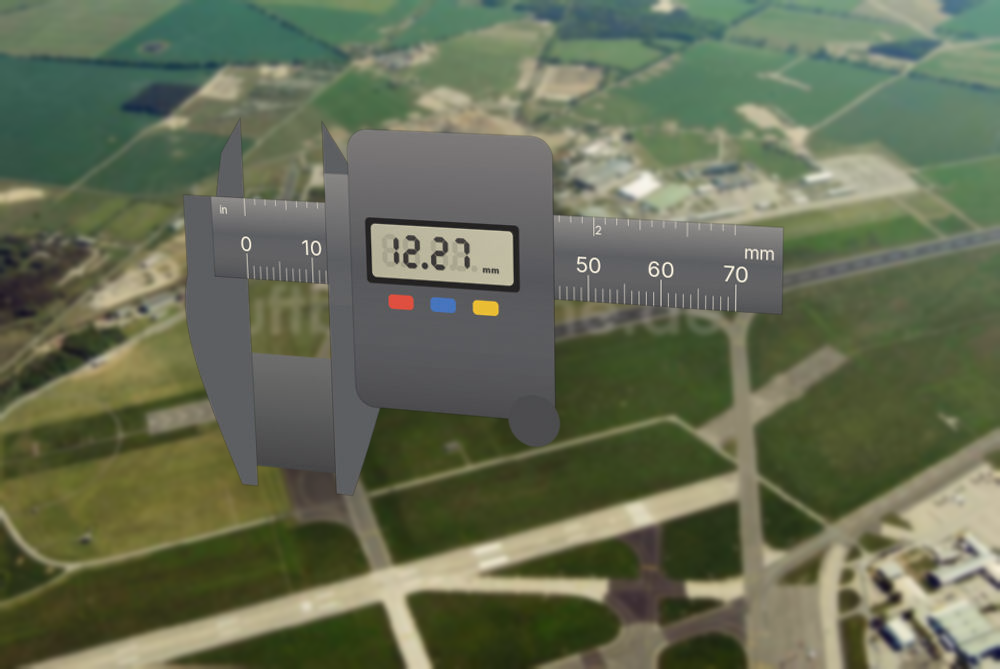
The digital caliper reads 12.27 mm
